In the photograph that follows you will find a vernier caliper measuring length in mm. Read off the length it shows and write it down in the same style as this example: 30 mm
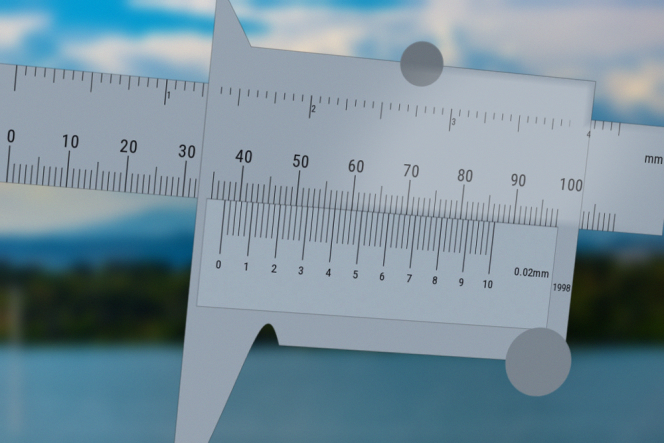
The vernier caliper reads 37.4 mm
